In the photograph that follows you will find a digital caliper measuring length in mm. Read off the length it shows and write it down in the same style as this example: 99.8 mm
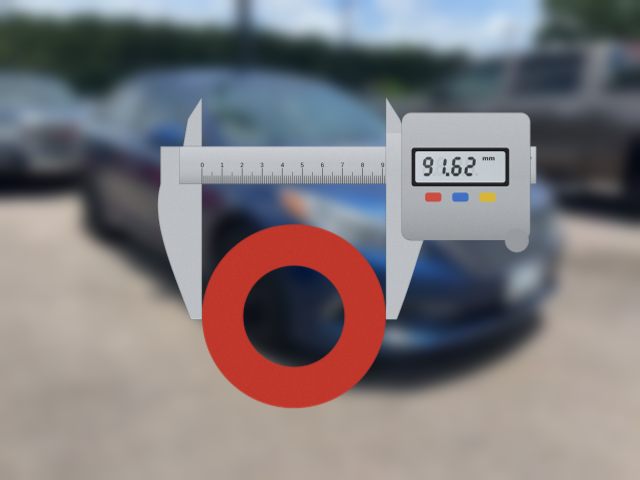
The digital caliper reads 91.62 mm
